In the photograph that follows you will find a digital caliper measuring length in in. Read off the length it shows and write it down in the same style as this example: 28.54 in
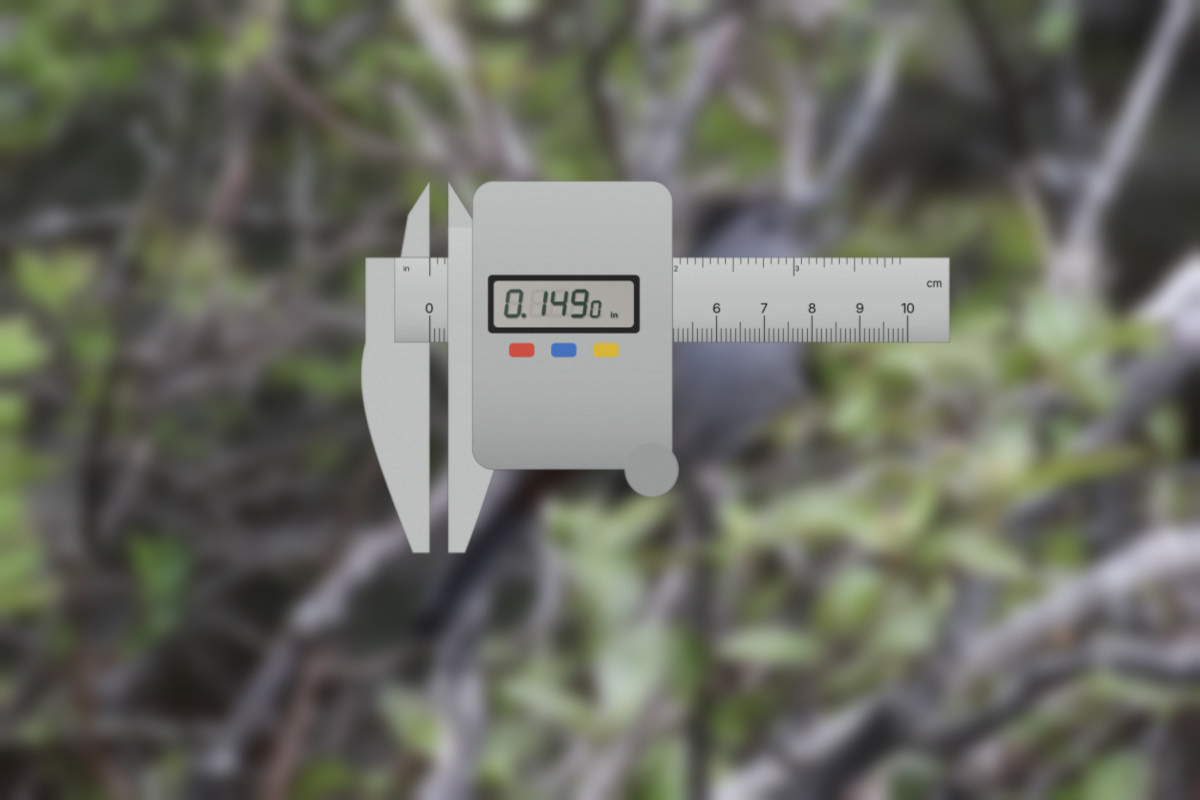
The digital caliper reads 0.1490 in
